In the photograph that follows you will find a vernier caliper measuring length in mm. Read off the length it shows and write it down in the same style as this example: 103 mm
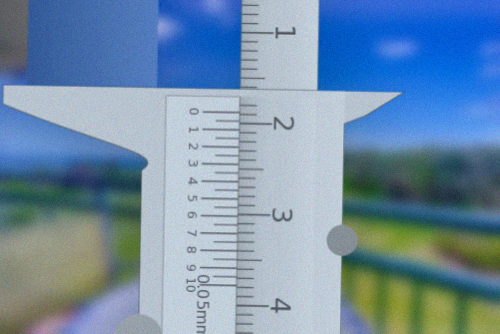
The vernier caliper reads 18.8 mm
